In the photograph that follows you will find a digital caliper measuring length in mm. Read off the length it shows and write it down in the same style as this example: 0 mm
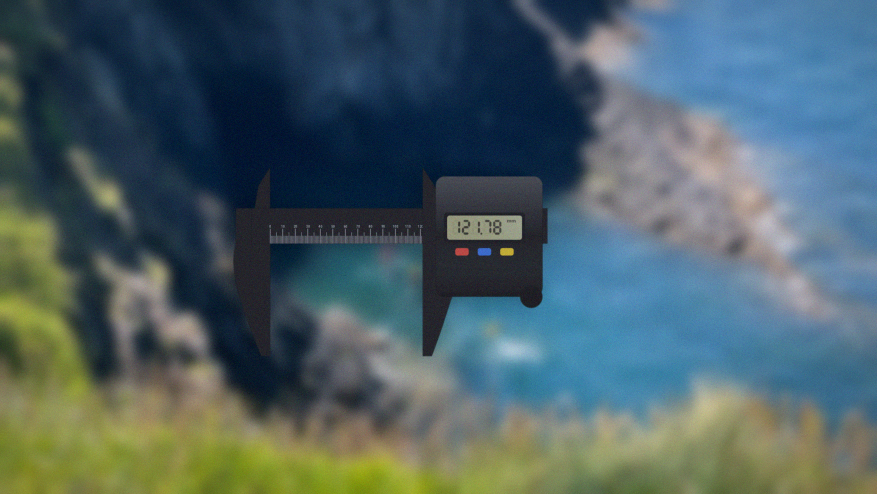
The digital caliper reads 121.78 mm
